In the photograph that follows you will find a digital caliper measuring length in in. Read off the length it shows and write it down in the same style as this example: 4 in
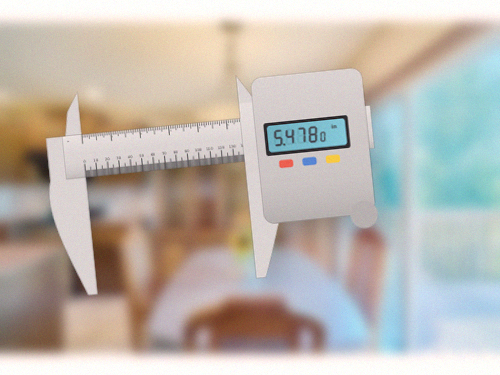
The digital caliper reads 5.4780 in
